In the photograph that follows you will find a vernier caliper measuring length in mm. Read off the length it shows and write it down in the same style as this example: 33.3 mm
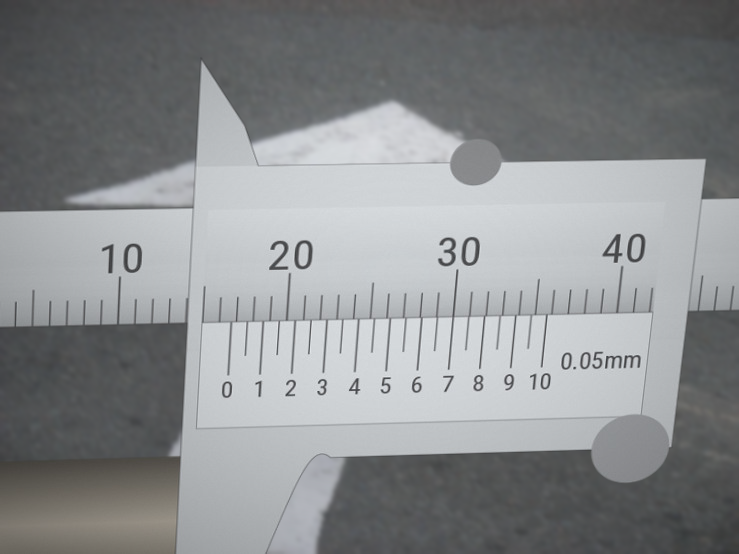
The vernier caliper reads 16.7 mm
